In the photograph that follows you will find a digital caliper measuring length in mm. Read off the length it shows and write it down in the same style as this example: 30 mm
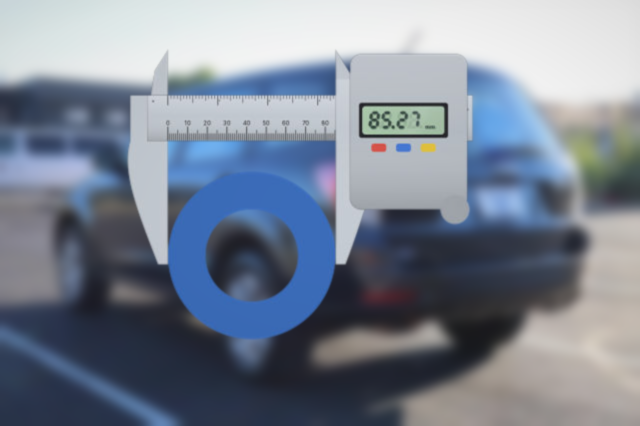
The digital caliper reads 85.27 mm
